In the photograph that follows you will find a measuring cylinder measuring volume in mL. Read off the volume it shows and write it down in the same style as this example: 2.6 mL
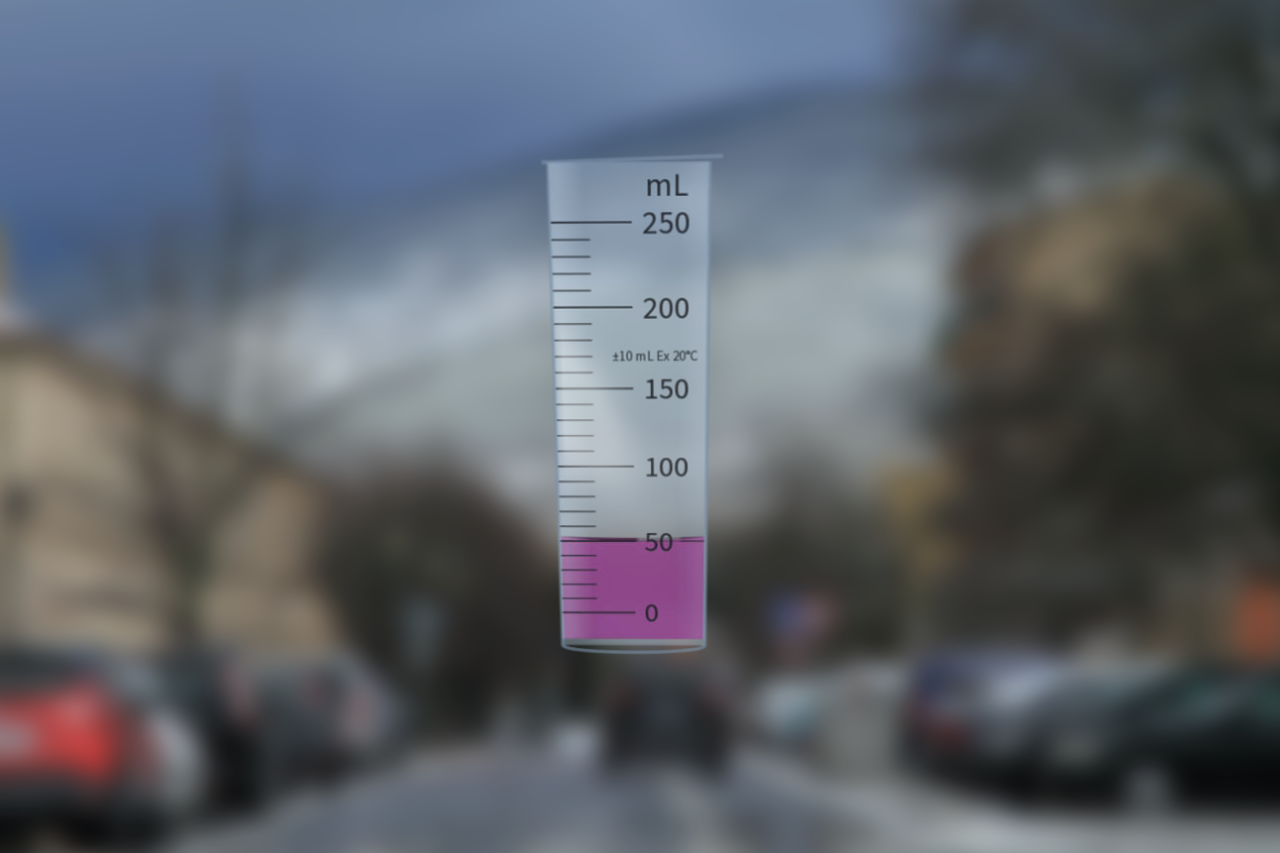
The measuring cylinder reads 50 mL
